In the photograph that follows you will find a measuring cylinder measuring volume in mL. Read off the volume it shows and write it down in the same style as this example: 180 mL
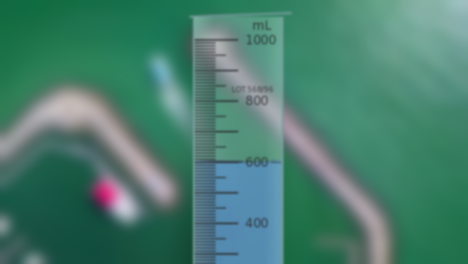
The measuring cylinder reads 600 mL
